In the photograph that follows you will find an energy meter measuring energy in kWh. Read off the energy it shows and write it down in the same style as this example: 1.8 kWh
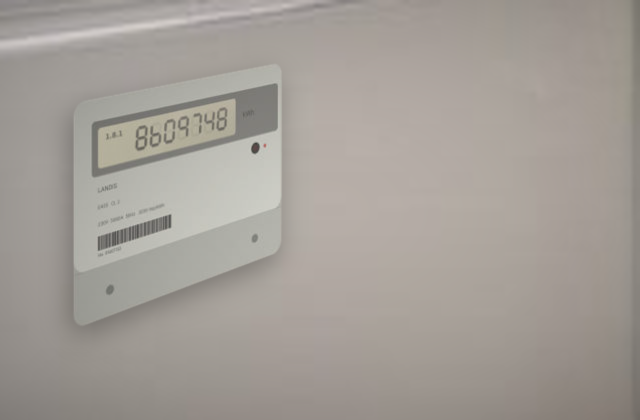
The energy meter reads 8609748 kWh
